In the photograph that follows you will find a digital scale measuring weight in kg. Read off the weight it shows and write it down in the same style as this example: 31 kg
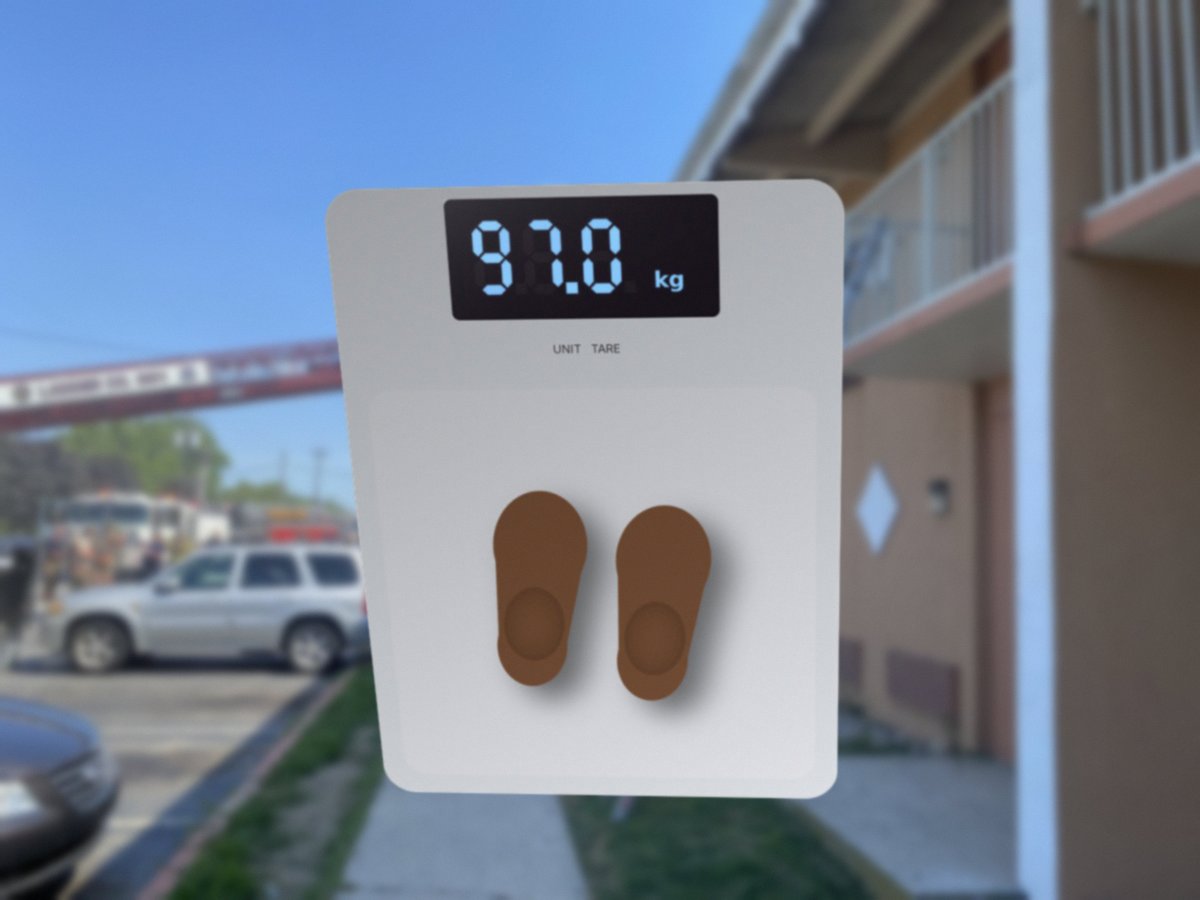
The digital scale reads 97.0 kg
